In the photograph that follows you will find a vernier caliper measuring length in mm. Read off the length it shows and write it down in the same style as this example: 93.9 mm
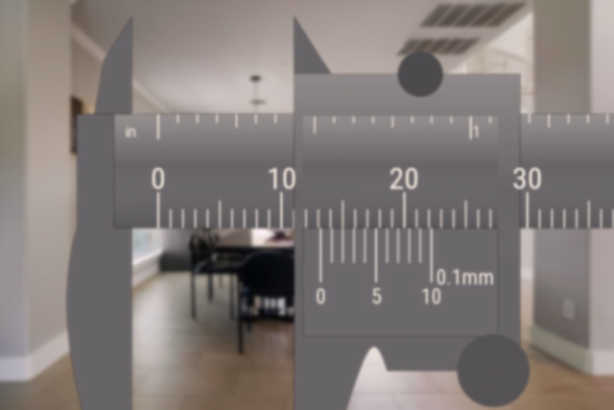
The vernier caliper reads 13.2 mm
